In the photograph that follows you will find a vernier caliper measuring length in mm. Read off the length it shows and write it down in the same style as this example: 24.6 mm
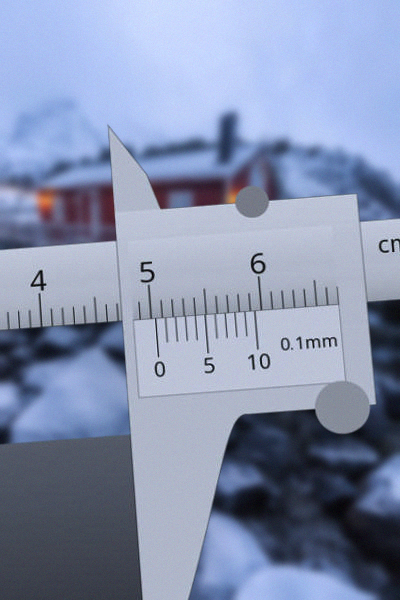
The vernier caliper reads 50.4 mm
